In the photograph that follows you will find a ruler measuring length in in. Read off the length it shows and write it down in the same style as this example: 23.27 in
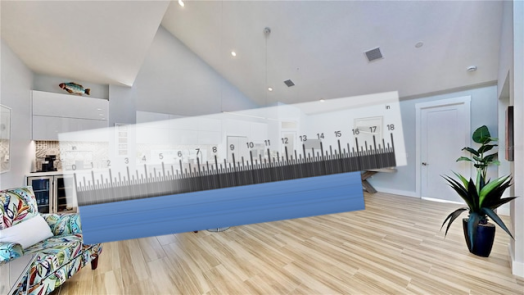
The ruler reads 16 in
